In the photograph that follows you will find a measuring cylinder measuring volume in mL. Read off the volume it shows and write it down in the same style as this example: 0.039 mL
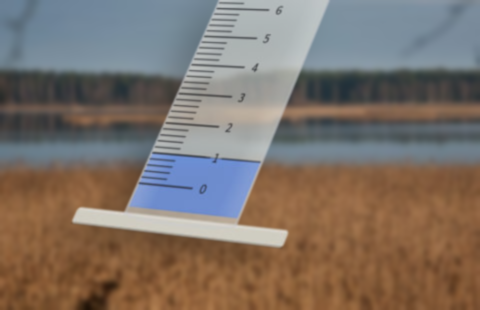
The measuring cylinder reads 1 mL
